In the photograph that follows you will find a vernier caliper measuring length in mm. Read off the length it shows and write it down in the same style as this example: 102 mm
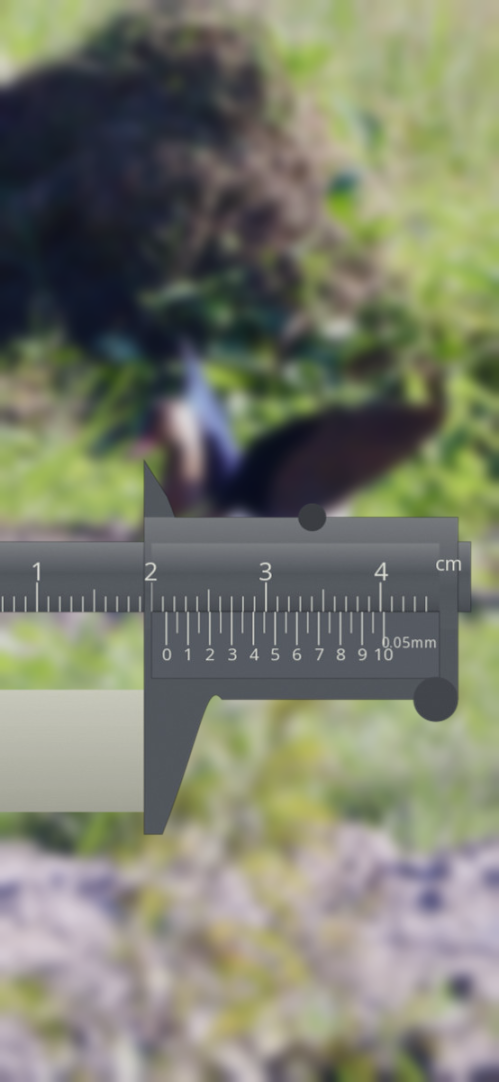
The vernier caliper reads 21.3 mm
